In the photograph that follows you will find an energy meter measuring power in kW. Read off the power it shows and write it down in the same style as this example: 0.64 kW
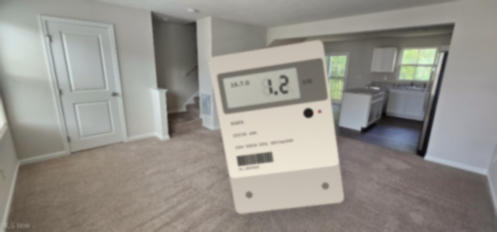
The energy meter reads 1.2 kW
